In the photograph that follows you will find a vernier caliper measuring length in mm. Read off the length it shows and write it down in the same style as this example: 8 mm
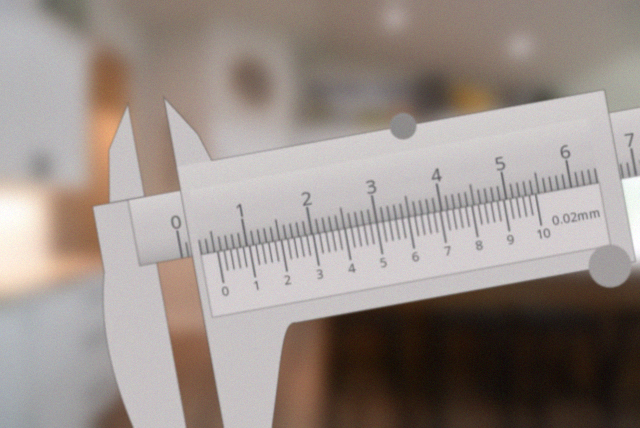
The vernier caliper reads 5.5 mm
